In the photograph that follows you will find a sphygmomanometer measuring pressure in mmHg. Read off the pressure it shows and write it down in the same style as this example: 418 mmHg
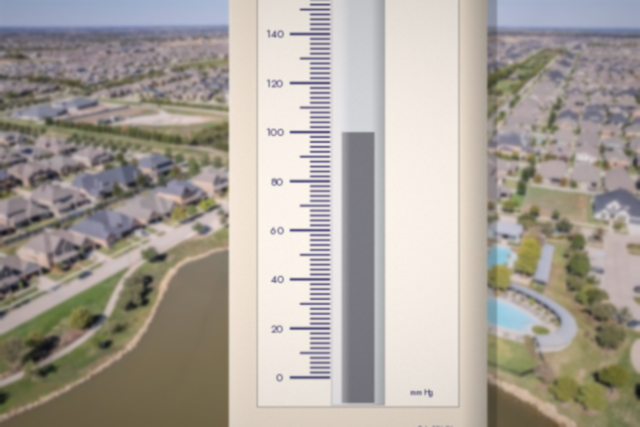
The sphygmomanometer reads 100 mmHg
